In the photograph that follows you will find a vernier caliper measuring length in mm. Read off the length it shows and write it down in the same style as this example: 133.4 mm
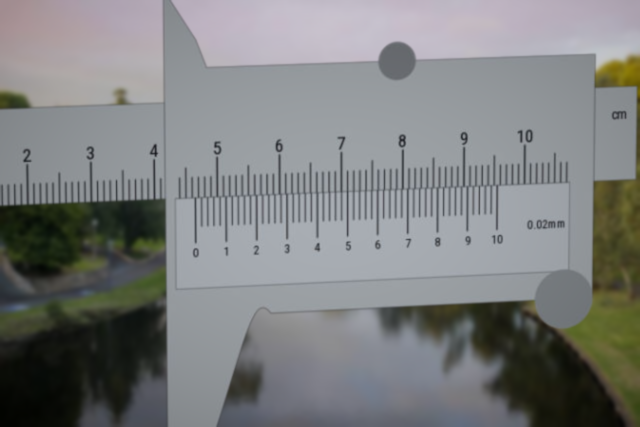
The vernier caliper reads 46.5 mm
